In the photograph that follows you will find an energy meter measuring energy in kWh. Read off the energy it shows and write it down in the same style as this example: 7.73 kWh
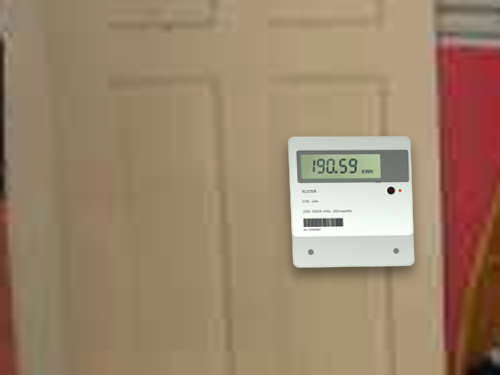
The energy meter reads 190.59 kWh
